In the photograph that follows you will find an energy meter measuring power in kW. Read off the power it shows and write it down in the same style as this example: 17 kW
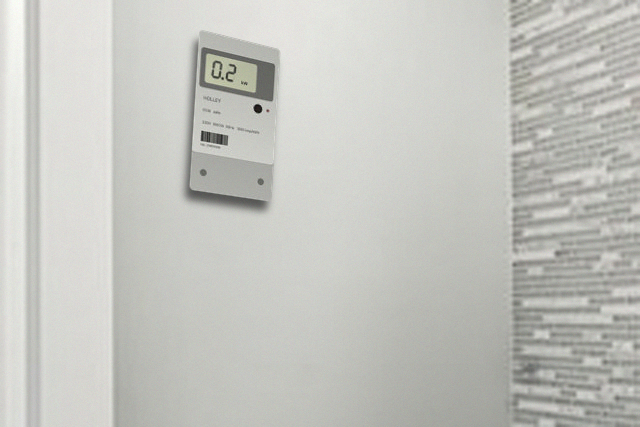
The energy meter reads 0.2 kW
